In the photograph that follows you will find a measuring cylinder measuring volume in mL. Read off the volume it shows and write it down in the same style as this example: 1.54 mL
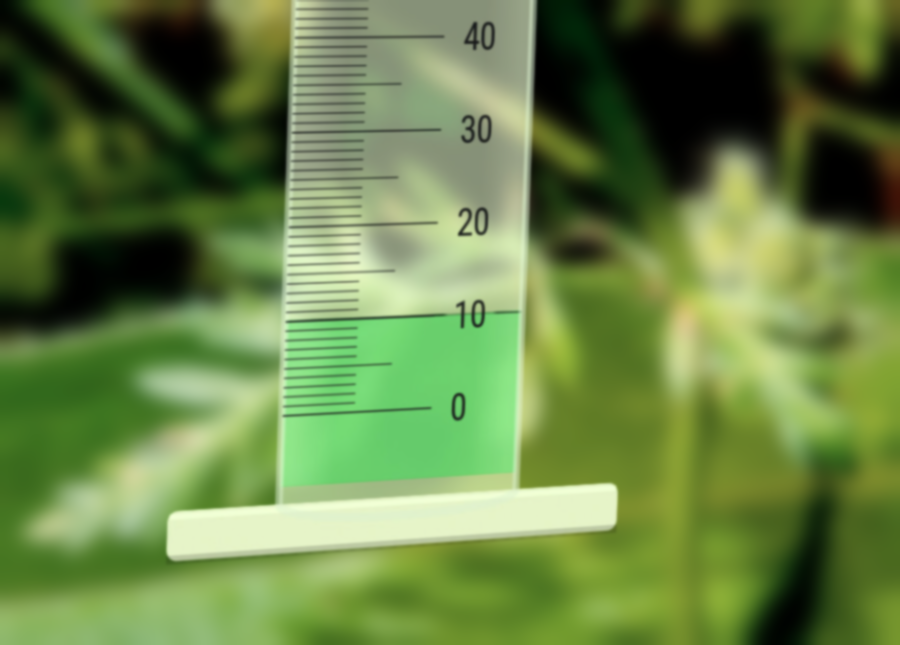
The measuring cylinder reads 10 mL
